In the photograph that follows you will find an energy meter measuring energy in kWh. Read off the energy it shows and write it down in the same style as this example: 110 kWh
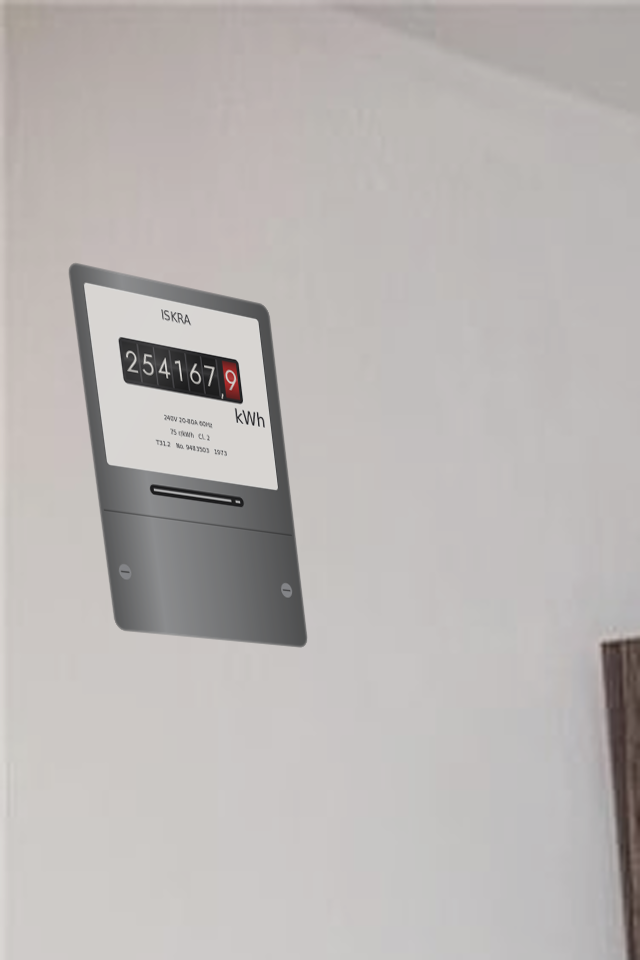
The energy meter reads 254167.9 kWh
